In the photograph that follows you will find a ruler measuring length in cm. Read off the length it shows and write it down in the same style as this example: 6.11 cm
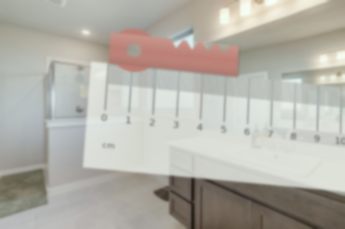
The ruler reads 5.5 cm
